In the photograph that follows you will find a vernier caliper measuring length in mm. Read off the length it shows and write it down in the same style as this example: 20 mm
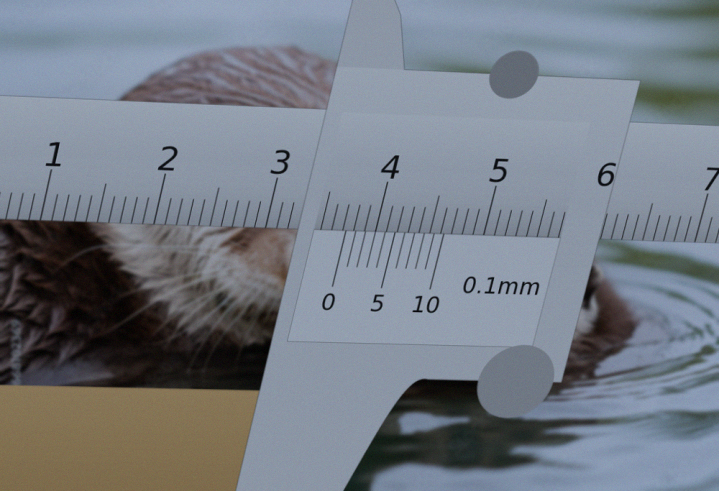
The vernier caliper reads 37.3 mm
